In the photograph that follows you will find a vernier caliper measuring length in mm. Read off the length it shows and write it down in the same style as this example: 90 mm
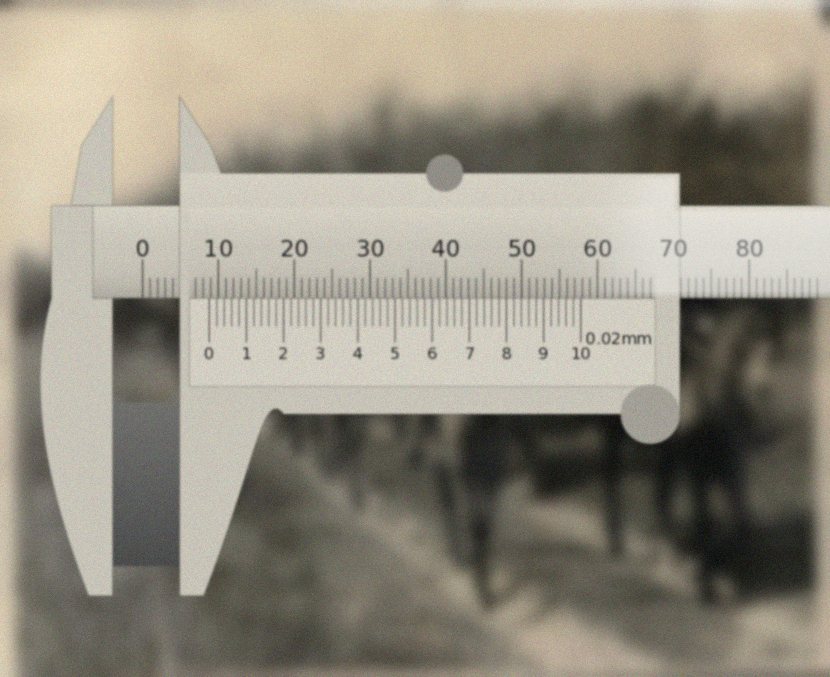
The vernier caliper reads 8.8 mm
